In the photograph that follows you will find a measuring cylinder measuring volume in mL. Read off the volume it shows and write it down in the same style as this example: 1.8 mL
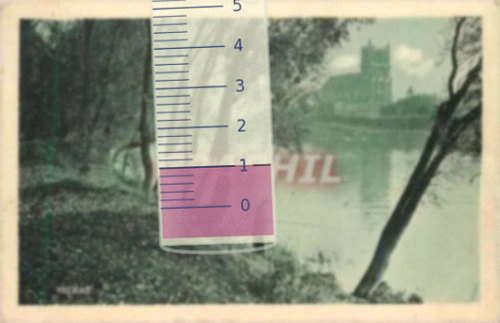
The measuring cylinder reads 1 mL
